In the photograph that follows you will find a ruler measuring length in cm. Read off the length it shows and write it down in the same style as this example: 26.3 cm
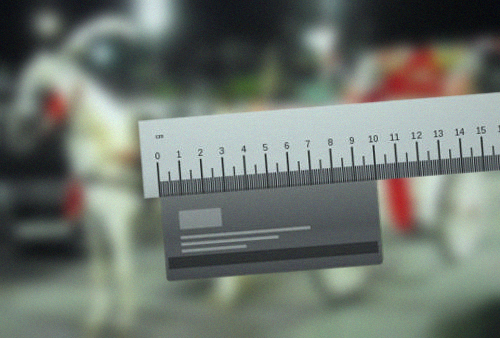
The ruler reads 10 cm
